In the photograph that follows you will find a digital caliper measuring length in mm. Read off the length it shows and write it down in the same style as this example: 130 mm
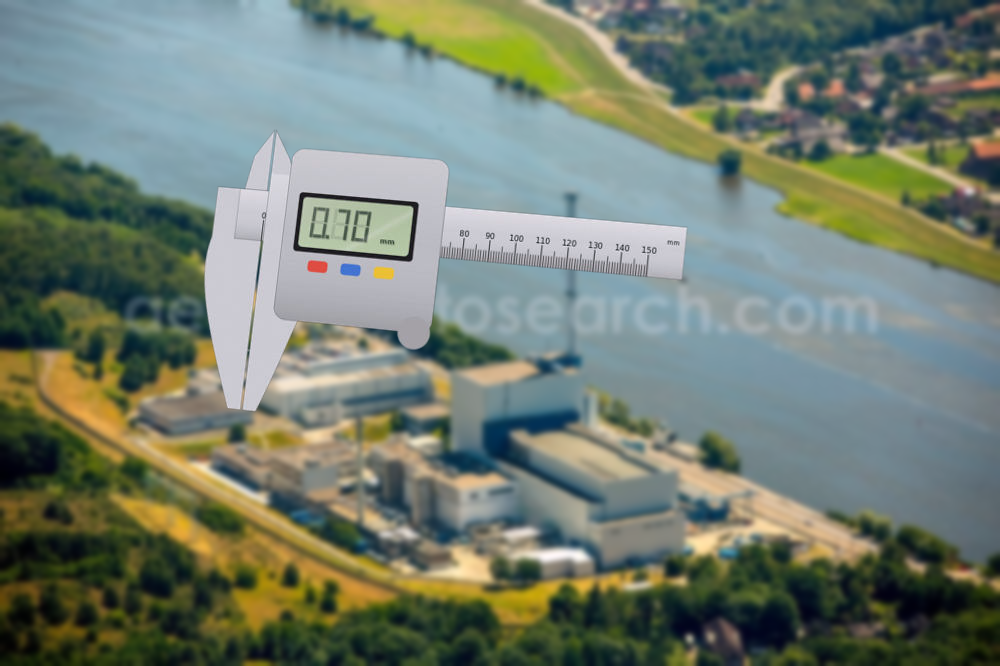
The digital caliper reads 0.70 mm
